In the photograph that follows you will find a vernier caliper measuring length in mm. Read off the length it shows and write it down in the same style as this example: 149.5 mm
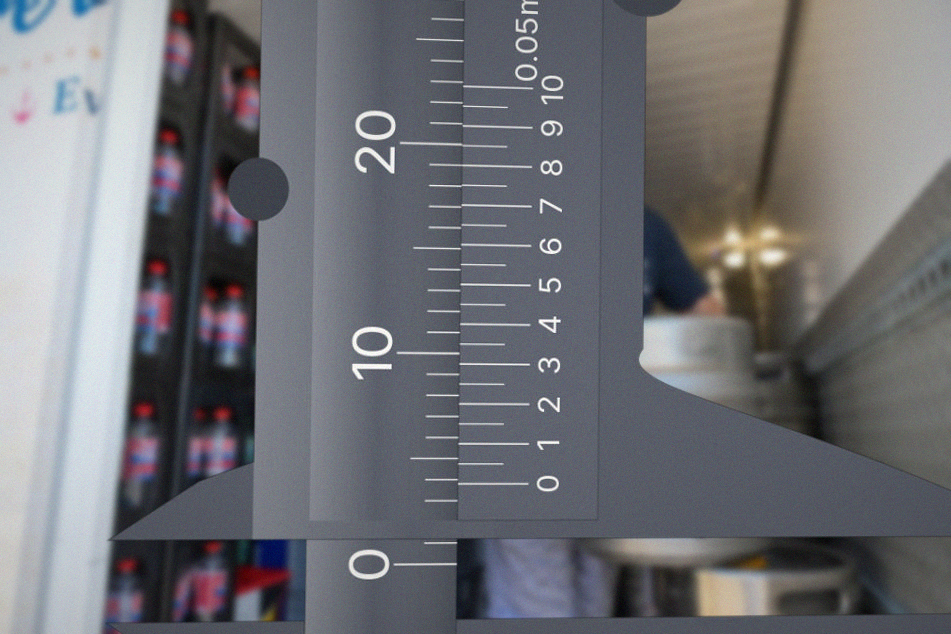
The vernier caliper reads 3.8 mm
